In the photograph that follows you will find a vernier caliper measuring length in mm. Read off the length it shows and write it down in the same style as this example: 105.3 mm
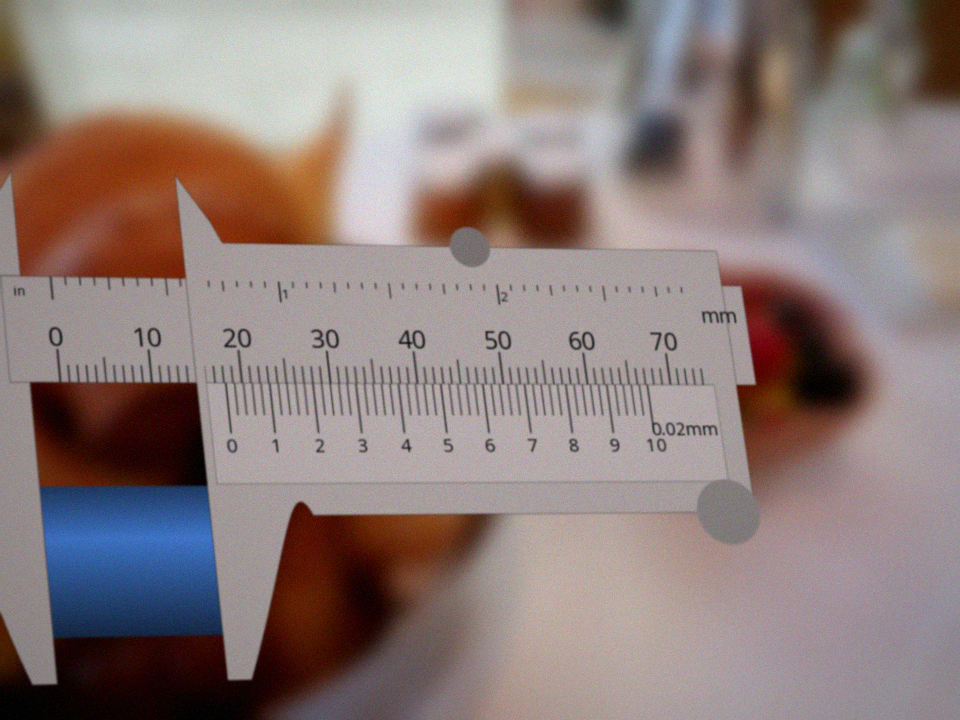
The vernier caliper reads 18.2 mm
